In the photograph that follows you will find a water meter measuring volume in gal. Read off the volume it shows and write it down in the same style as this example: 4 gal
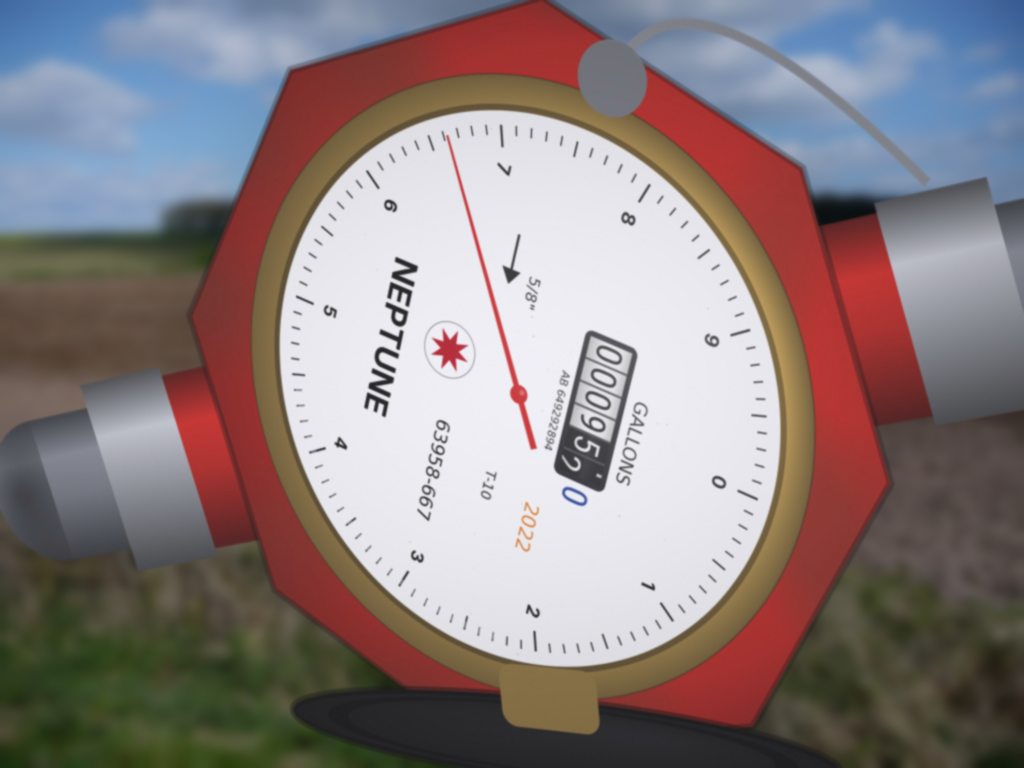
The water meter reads 9516.6 gal
